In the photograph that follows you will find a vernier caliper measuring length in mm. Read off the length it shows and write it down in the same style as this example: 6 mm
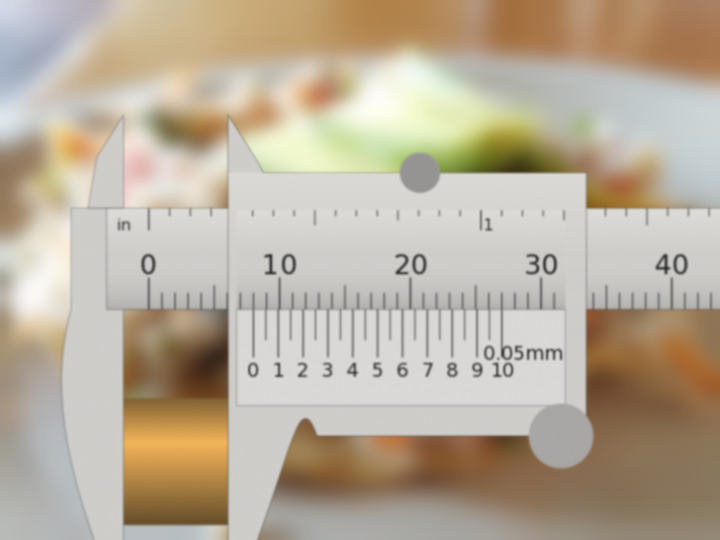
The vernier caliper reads 8.0 mm
